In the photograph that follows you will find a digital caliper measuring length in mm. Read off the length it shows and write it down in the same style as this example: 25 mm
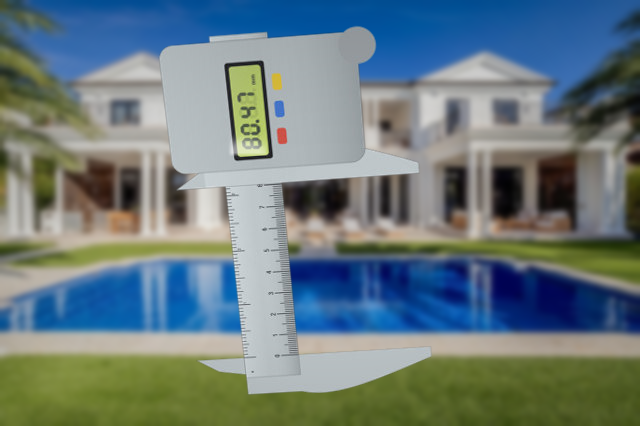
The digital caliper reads 80.47 mm
